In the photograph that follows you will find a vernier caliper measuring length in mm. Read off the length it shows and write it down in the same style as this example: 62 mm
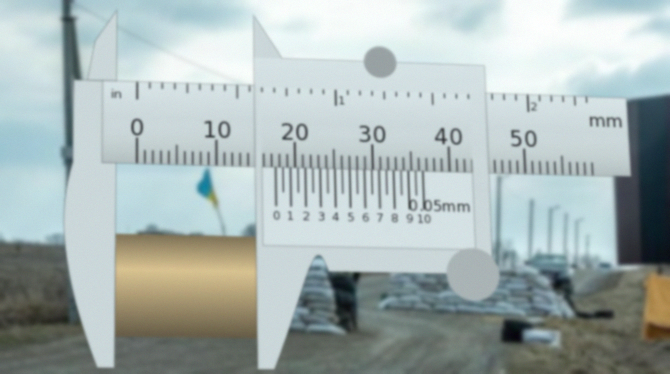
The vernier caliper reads 17.5 mm
